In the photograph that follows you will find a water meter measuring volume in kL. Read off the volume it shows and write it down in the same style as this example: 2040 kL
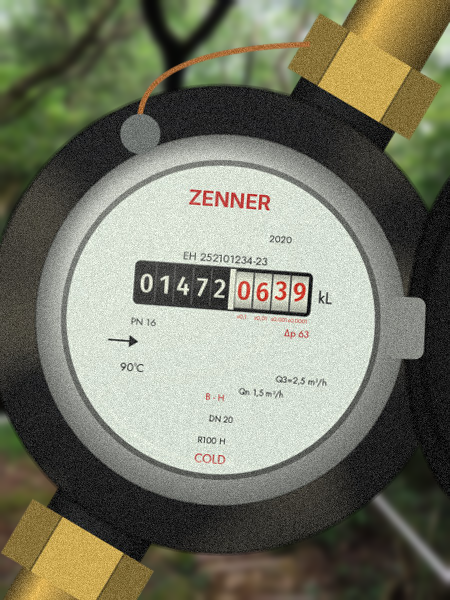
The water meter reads 1472.0639 kL
